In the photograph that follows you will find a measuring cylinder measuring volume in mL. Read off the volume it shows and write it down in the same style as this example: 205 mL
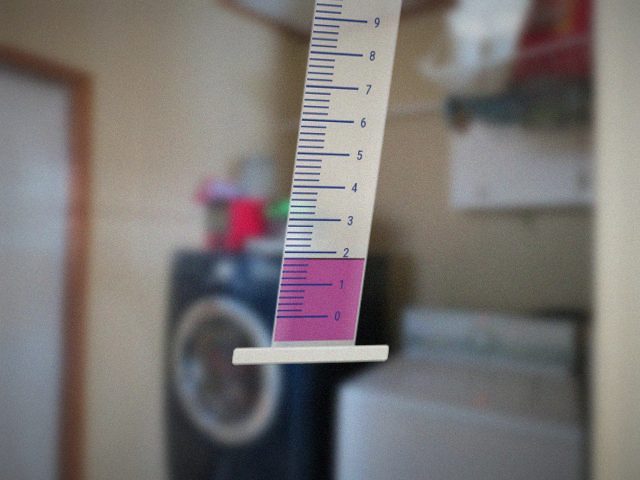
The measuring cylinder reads 1.8 mL
